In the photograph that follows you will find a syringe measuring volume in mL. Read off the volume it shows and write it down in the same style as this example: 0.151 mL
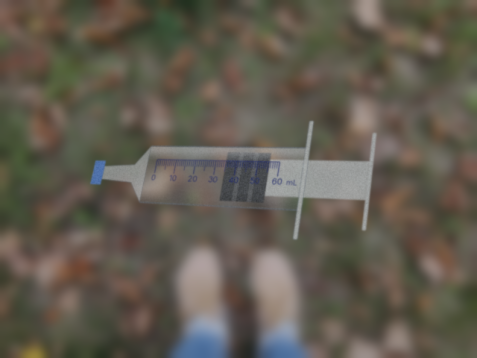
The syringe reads 35 mL
